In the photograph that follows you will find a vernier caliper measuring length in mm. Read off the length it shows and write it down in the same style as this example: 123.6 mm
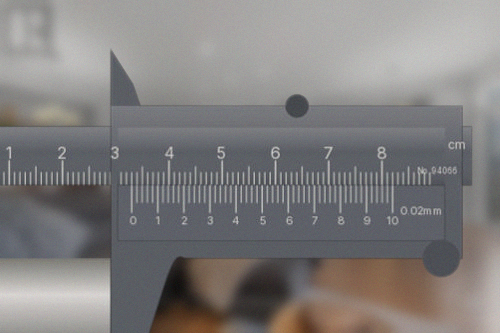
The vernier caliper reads 33.0 mm
